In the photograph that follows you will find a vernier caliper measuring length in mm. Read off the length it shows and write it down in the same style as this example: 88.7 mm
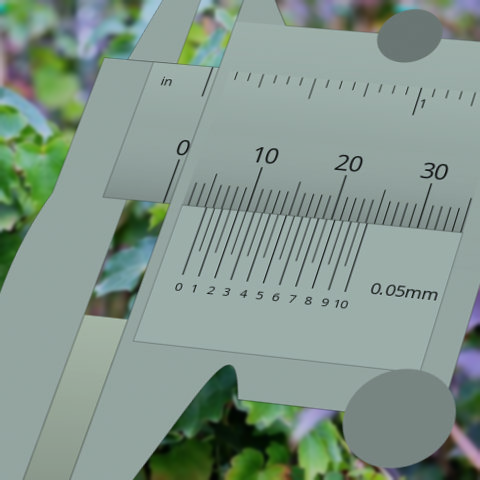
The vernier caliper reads 5.2 mm
